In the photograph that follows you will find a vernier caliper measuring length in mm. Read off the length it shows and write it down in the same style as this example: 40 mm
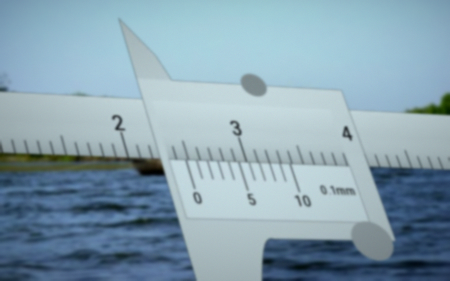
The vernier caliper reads 24.8 mm
